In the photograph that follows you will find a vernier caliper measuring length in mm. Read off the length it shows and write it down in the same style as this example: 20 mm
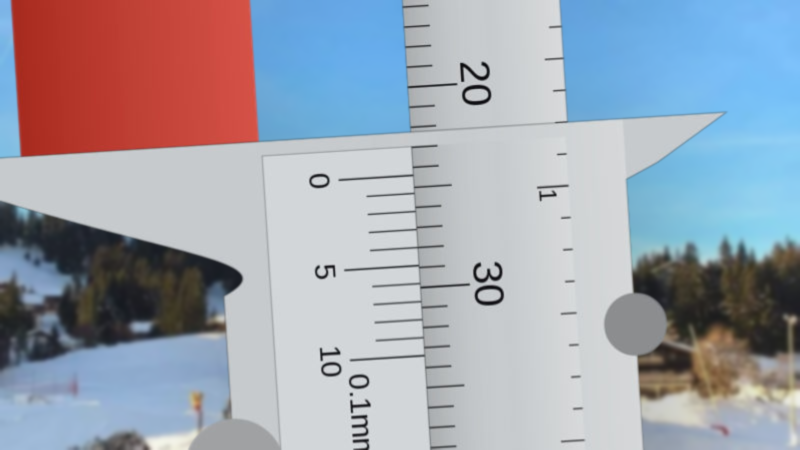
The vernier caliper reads 24.4 mm
